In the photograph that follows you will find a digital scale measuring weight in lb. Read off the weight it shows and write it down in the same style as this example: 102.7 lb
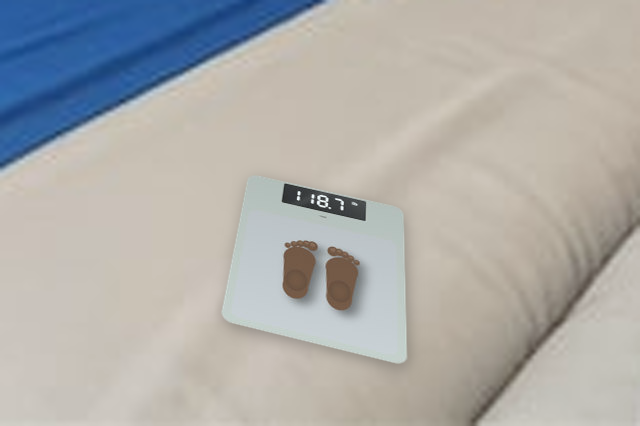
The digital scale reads 118.7 lb
